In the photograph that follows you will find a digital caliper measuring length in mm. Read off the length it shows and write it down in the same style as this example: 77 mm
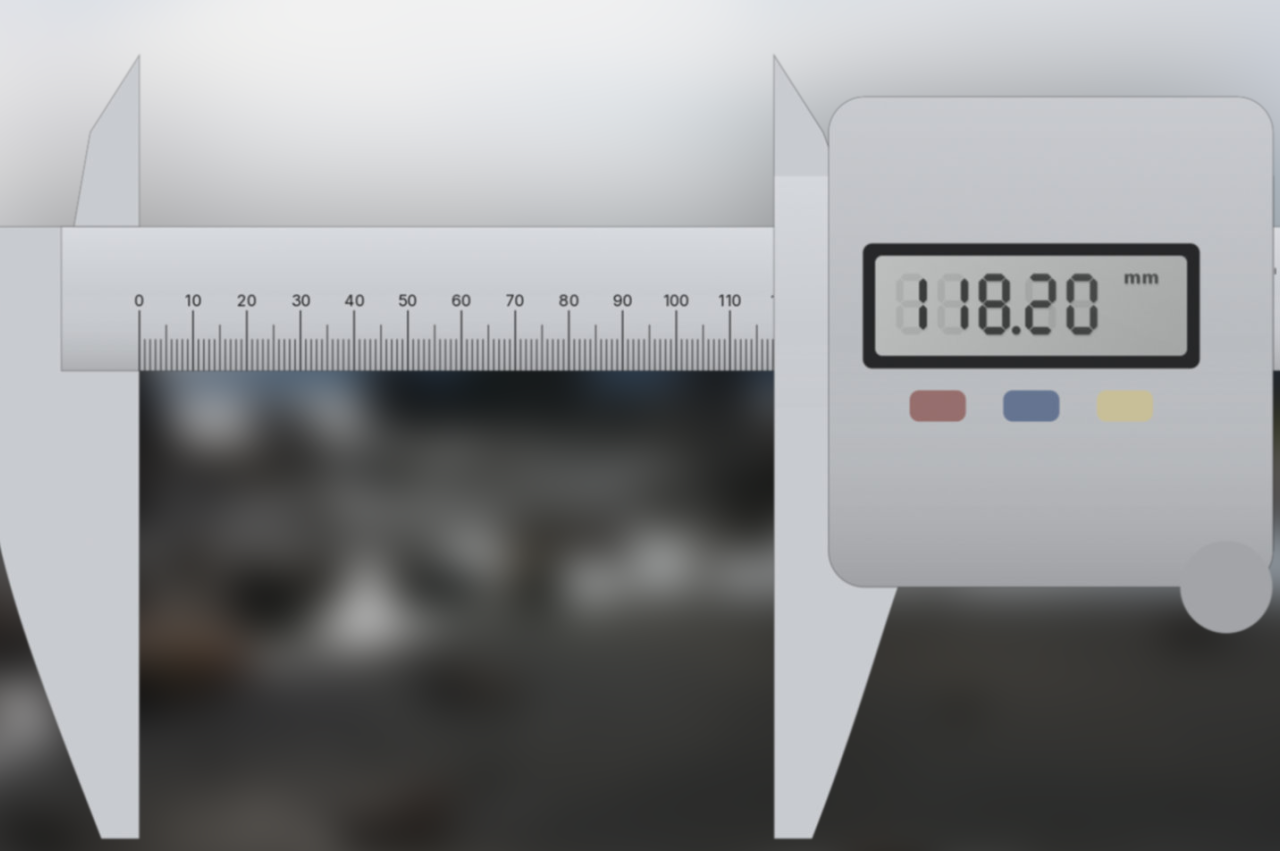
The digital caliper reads 118.20 mm
